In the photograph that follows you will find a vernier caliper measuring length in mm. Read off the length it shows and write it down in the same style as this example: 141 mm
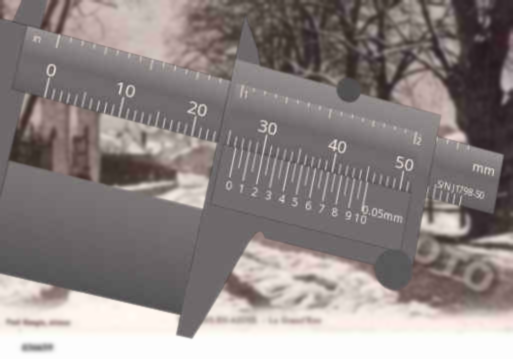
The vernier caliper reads 26.2 mm
